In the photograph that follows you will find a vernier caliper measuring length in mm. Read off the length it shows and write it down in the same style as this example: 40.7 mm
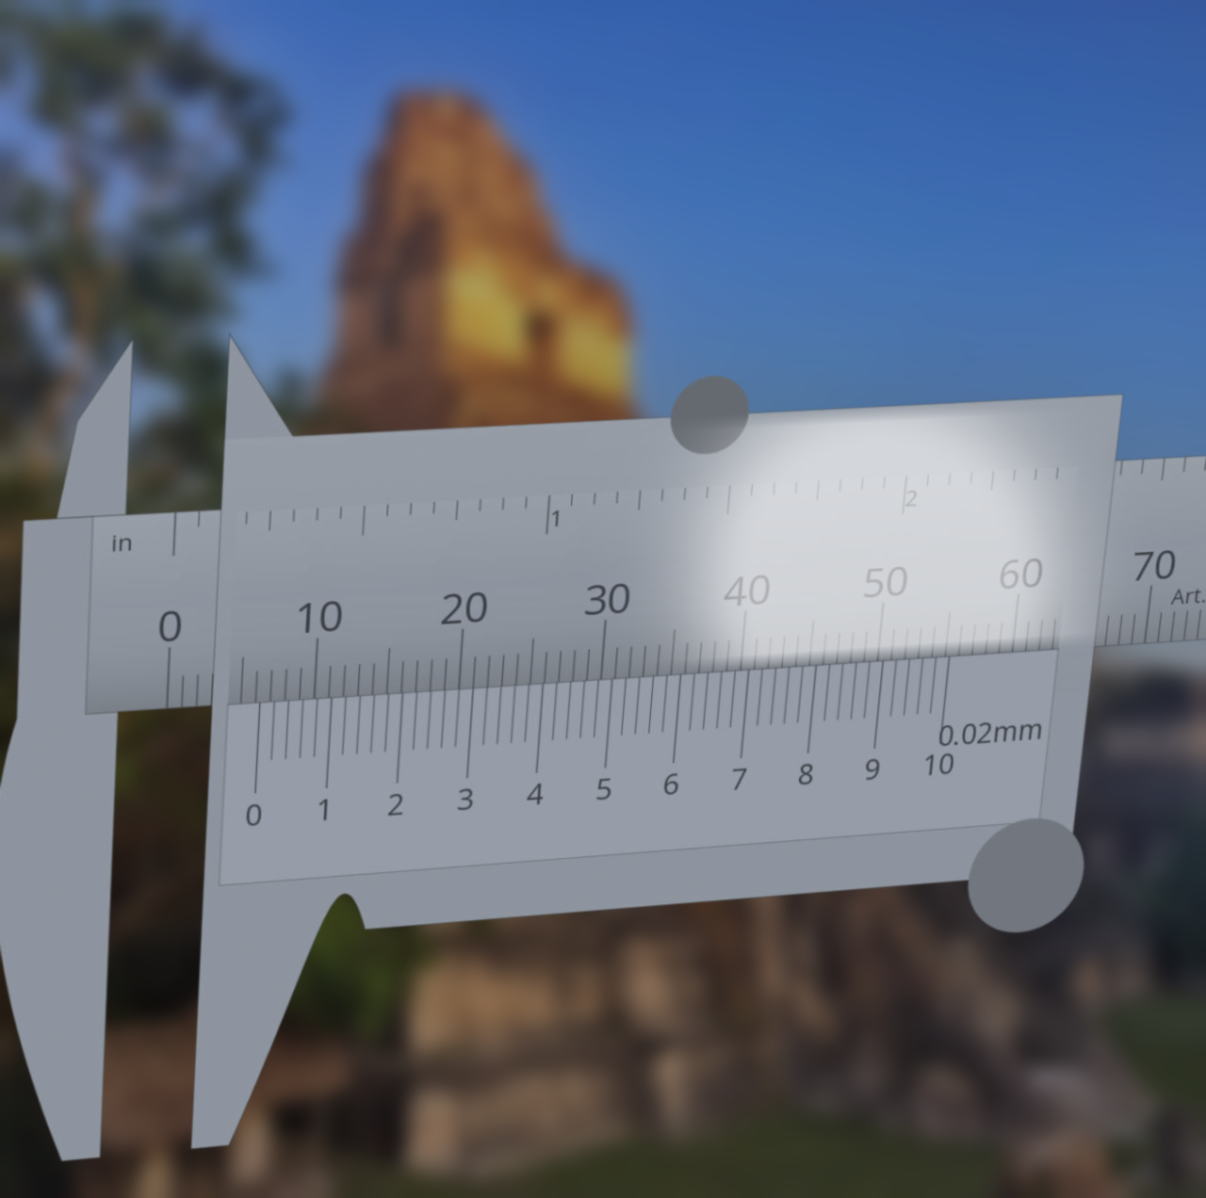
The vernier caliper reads 6.3 mm
